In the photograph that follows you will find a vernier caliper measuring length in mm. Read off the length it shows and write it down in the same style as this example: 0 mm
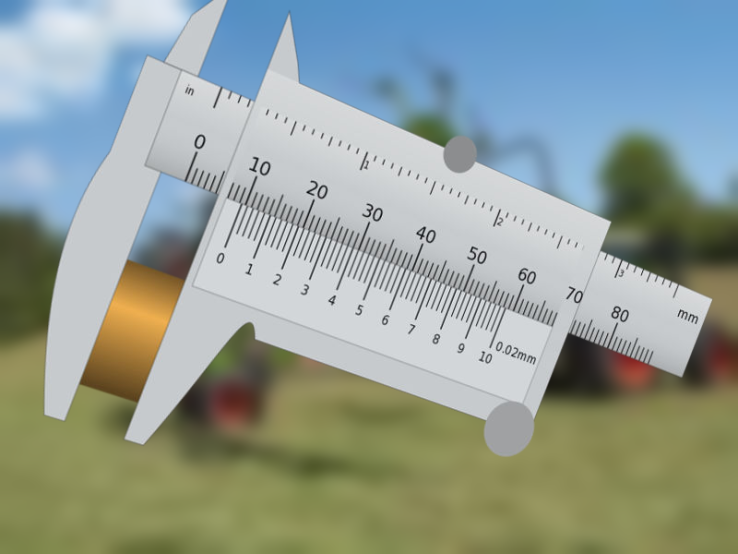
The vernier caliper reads 9.4 mm
